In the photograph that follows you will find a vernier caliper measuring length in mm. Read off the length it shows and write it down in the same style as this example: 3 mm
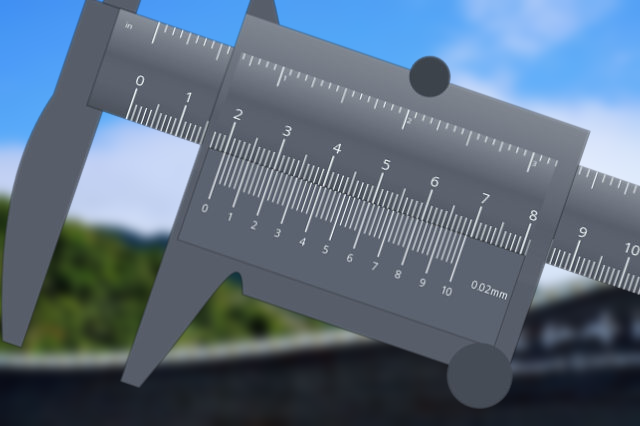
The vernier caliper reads 20.0 mm
